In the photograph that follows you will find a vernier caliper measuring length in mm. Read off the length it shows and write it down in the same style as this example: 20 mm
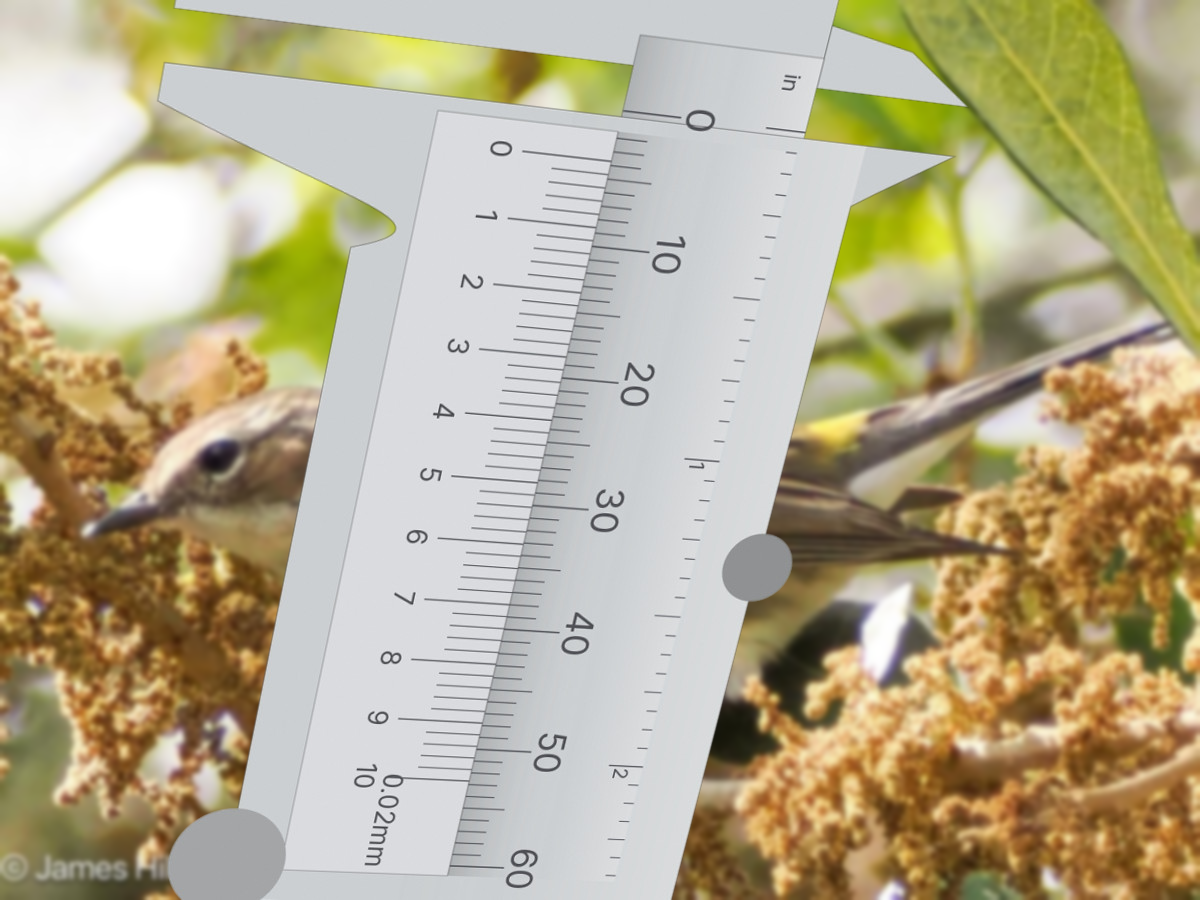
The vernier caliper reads 3.7 mm
